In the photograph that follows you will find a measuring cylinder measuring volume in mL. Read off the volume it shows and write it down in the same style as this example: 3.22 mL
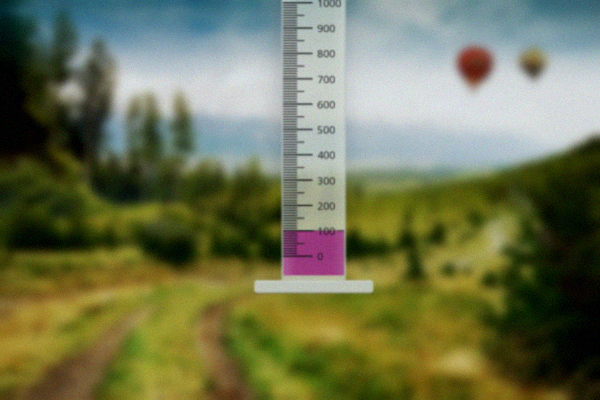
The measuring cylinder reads 100 mL
